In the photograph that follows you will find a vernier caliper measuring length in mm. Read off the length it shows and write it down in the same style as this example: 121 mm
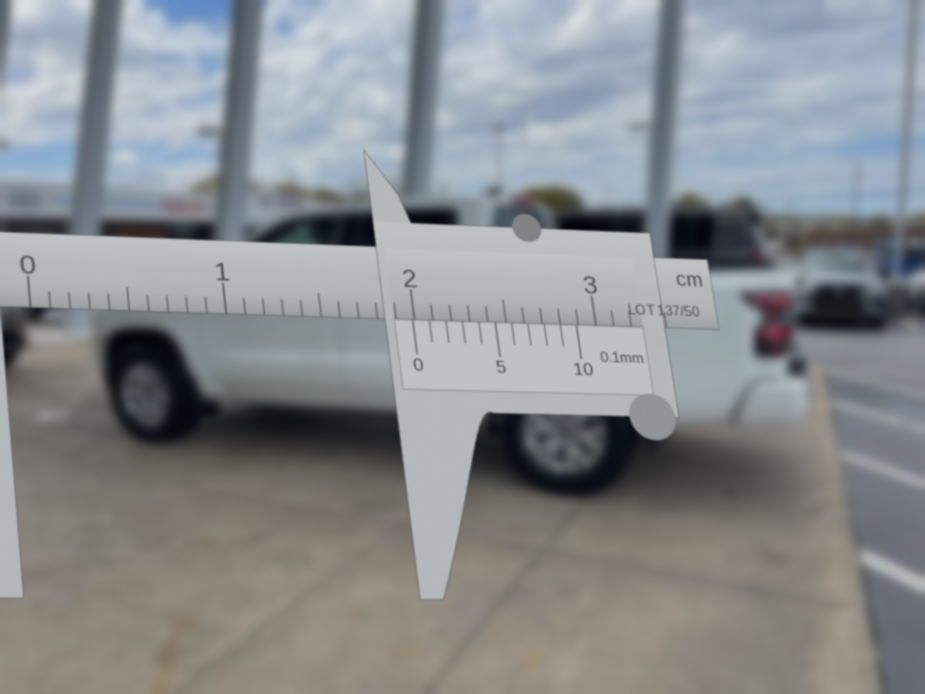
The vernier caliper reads 19.9 mm
